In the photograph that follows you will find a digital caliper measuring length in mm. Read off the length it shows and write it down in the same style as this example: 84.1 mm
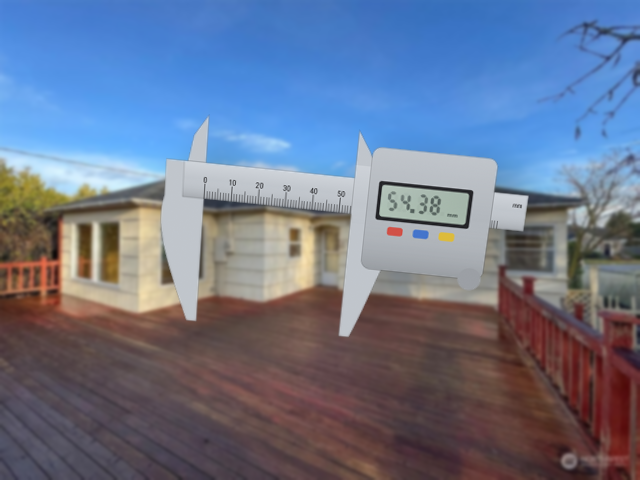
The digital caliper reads 54.38 mm
